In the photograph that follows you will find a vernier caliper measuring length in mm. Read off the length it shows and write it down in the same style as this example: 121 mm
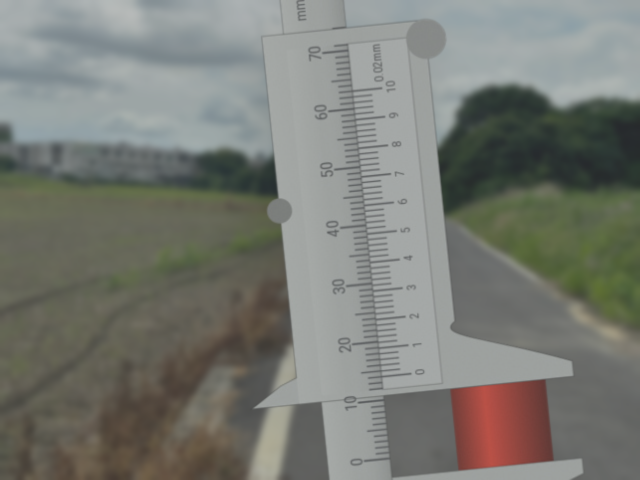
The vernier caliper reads 14.0 mm
